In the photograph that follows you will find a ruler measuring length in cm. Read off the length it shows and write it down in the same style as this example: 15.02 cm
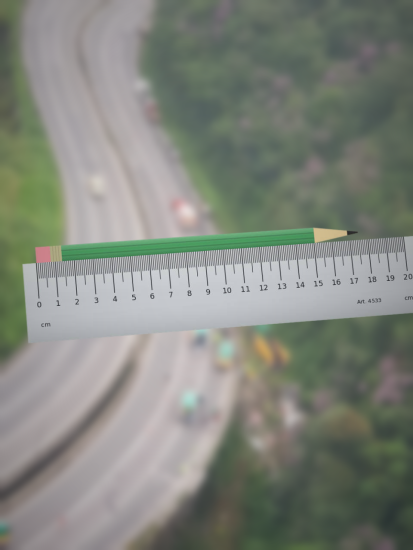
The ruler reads 17.5 cm
